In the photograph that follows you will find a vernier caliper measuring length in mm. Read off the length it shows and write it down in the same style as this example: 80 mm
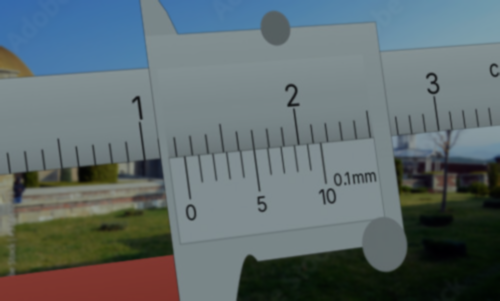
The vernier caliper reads 12.5 mm
